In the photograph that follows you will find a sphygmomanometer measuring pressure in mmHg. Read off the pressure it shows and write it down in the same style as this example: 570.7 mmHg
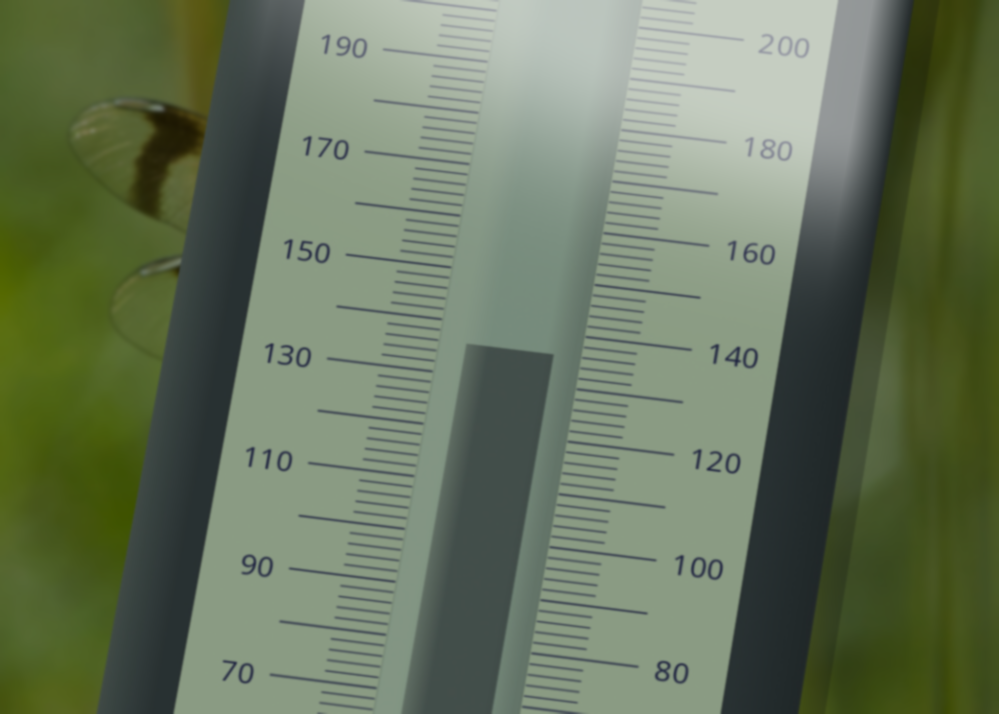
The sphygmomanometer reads 136 mmHg
